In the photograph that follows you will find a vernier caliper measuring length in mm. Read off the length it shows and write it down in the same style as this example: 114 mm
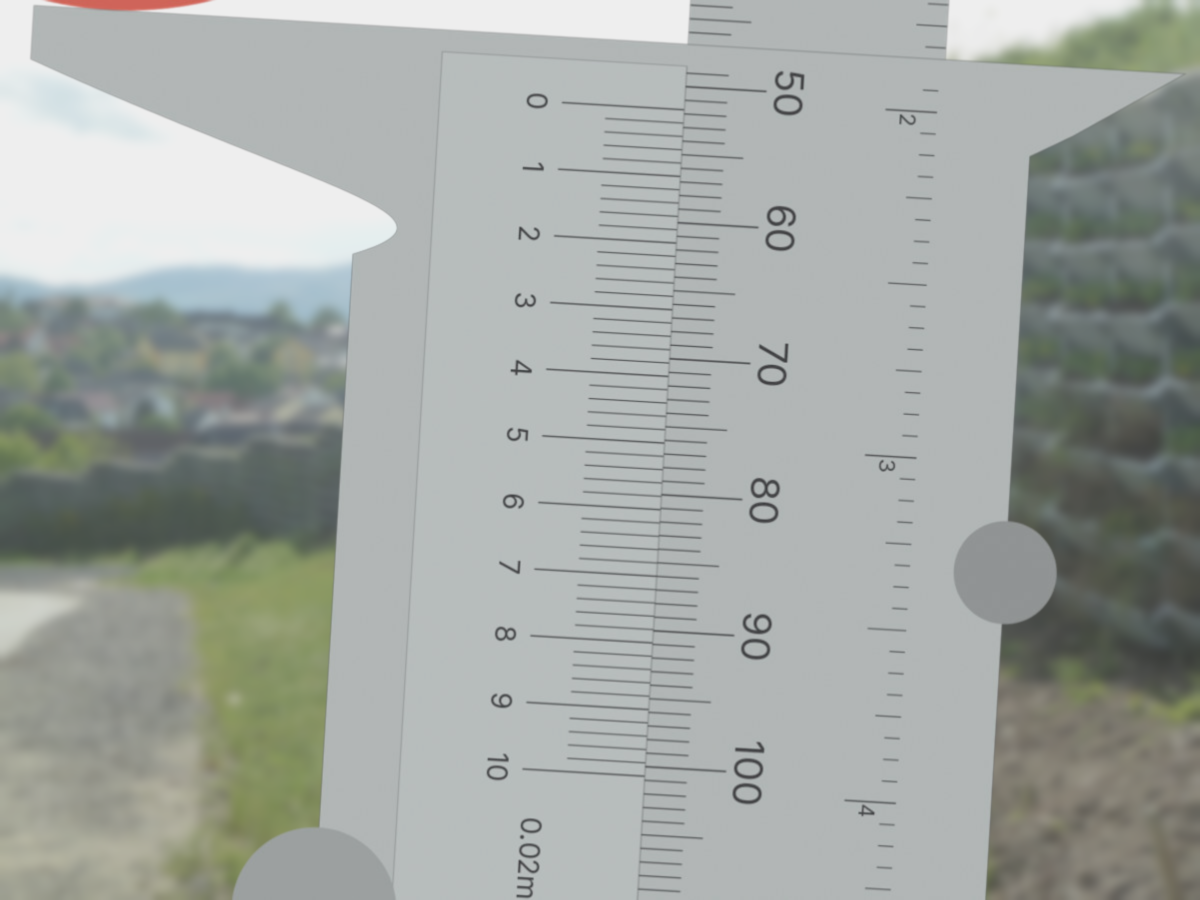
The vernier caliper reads 51.7 mm
